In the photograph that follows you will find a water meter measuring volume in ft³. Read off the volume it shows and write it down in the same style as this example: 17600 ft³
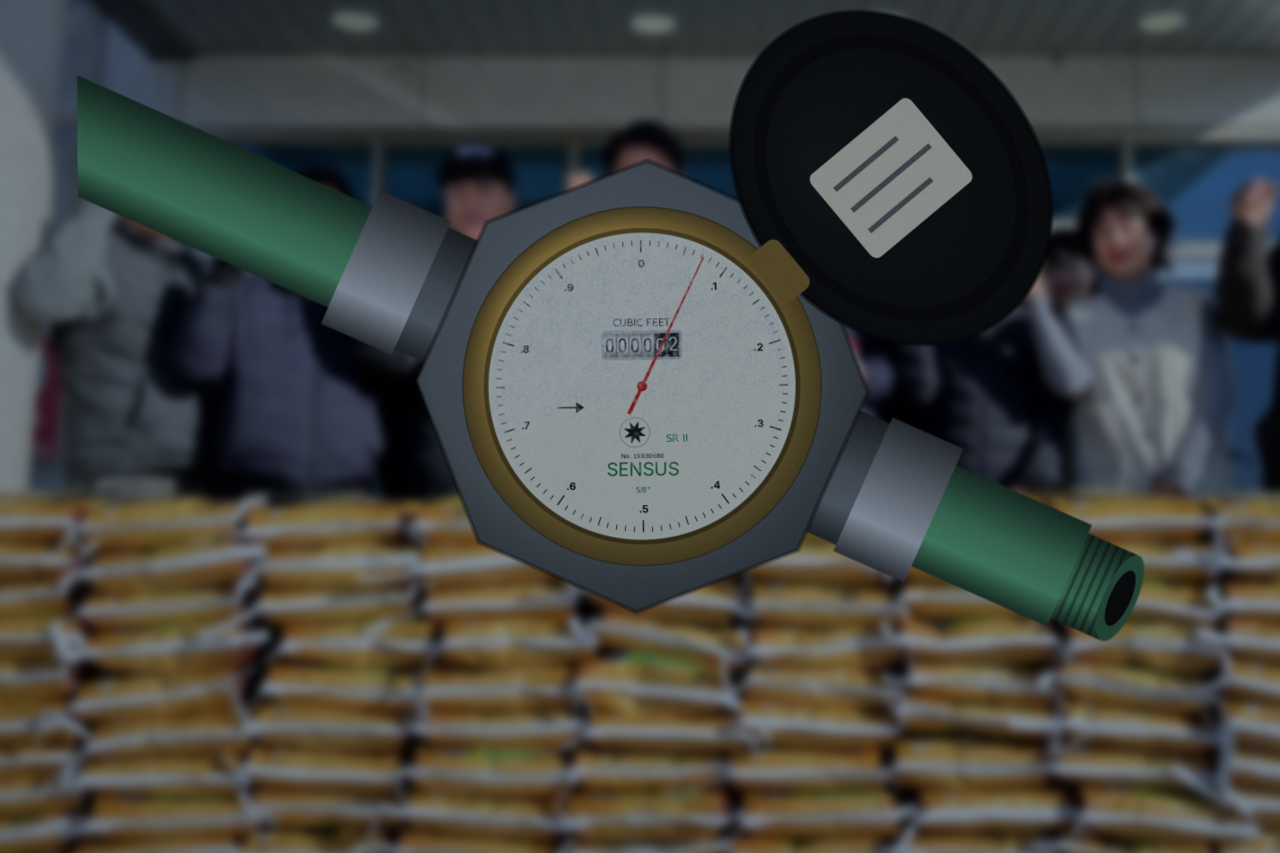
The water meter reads 2.07 ft³
